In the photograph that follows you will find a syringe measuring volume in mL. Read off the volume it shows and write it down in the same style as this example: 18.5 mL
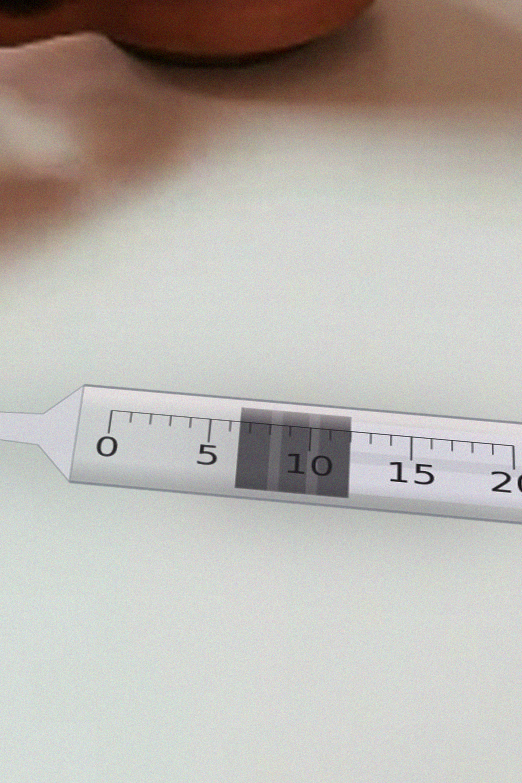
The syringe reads 6.5 mL
